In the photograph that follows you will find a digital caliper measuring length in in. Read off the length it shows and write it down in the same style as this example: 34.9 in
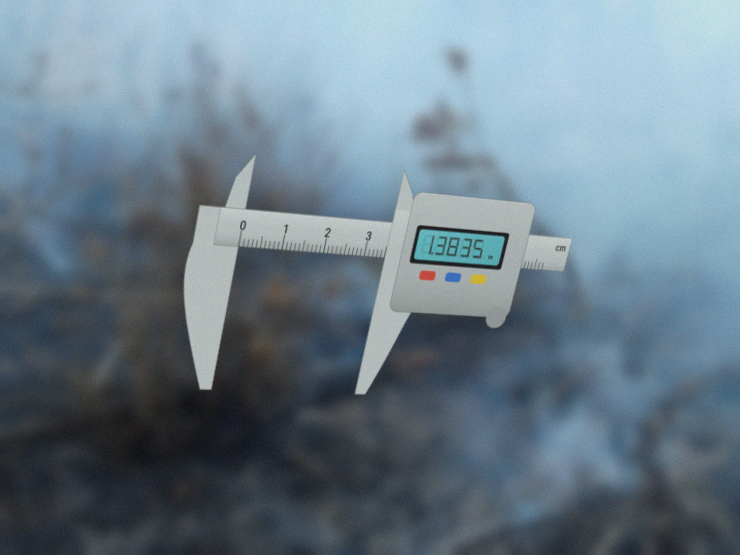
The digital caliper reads 1.3835 in
